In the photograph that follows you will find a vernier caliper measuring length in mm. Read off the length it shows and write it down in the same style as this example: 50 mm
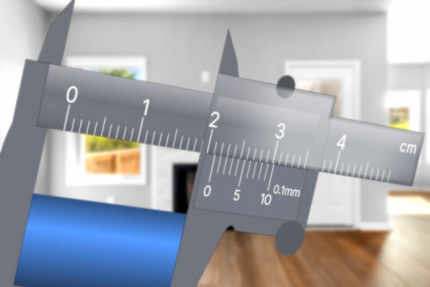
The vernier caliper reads 21.2 mm
